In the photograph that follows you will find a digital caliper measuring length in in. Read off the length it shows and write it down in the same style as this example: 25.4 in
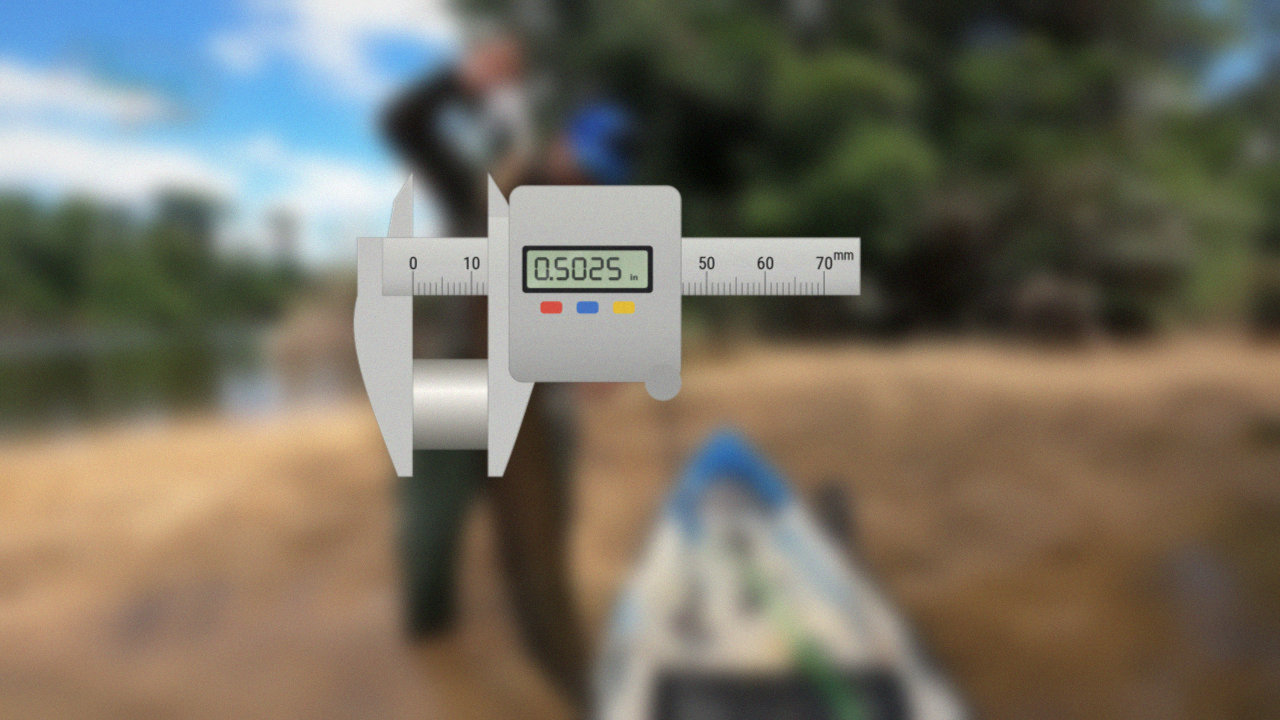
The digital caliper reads 0.5025 in
